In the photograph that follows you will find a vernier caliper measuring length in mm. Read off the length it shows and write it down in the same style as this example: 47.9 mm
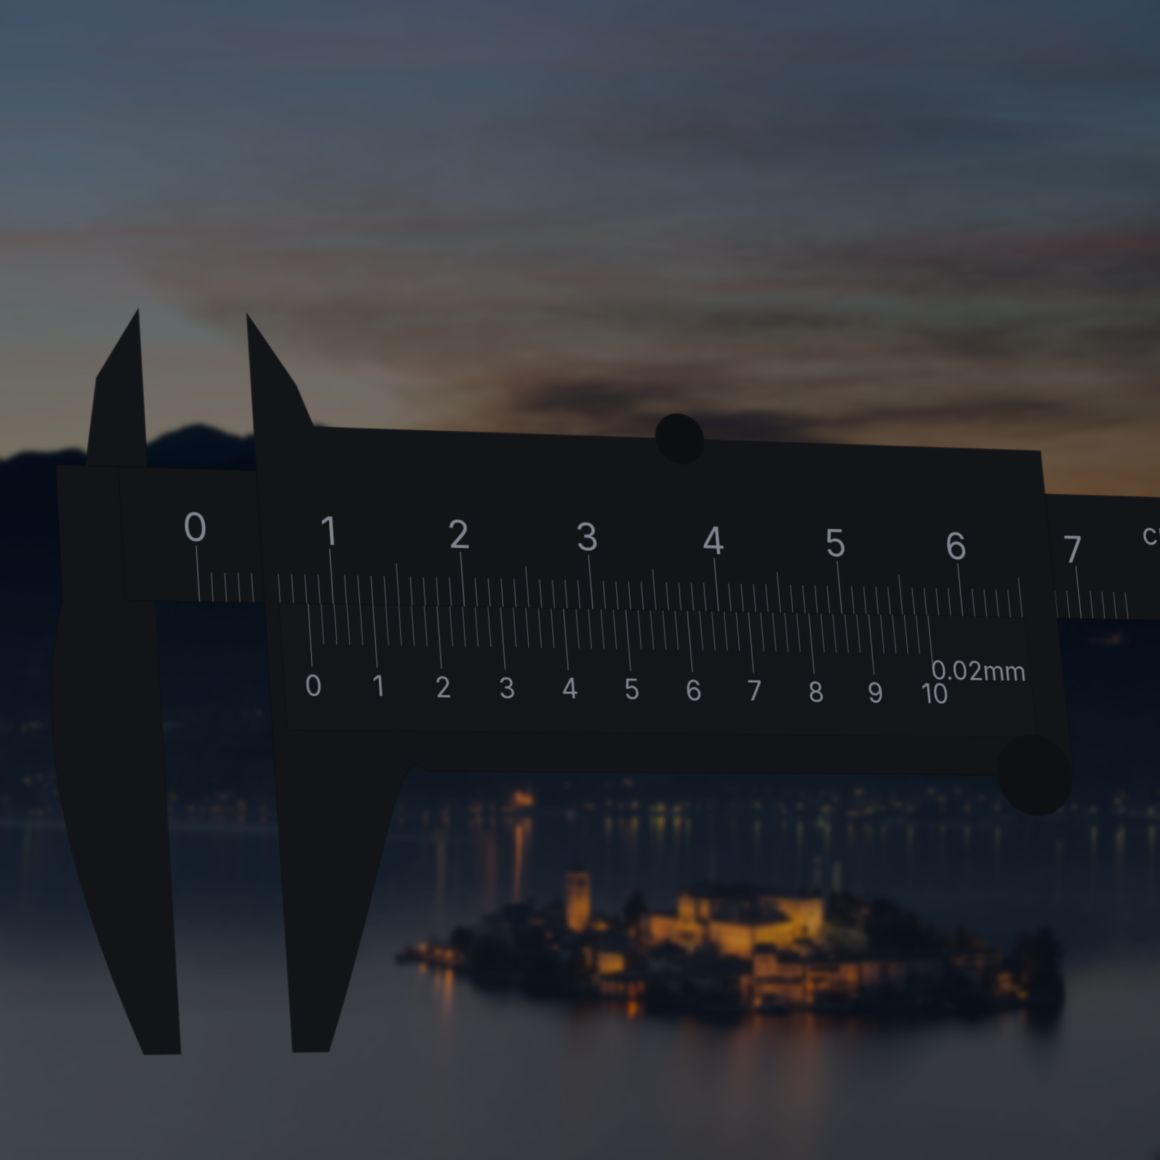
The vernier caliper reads 8.1 mm
